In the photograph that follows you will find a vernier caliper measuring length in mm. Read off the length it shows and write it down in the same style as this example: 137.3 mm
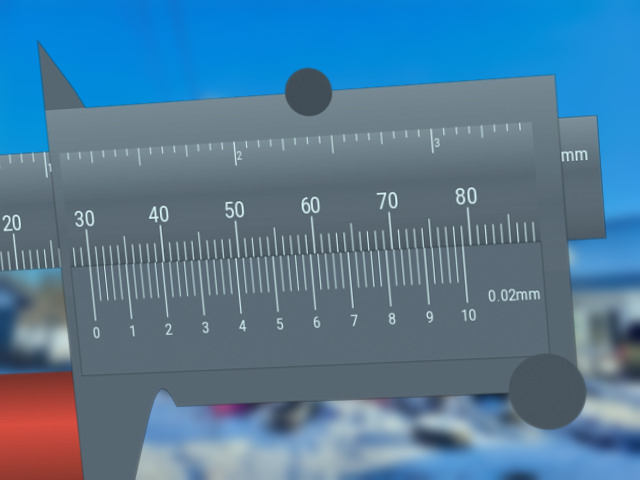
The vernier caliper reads 30.0 mm
